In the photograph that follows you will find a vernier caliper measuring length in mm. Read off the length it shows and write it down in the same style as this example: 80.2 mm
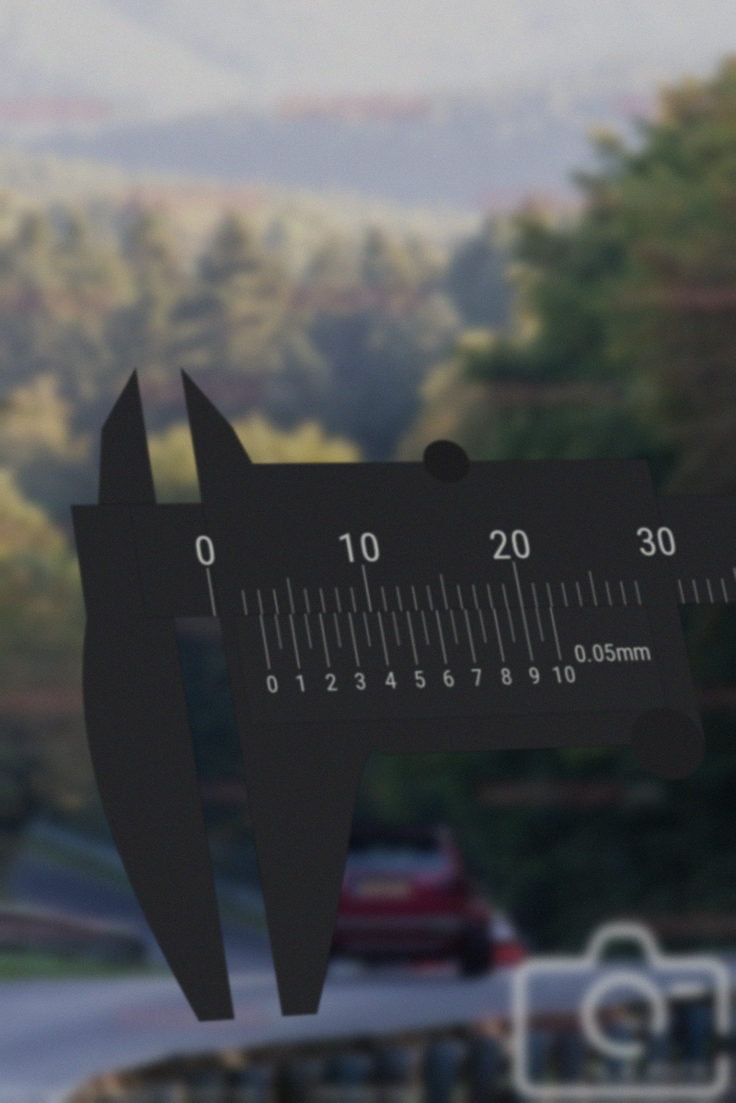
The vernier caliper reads 2.9 mm
